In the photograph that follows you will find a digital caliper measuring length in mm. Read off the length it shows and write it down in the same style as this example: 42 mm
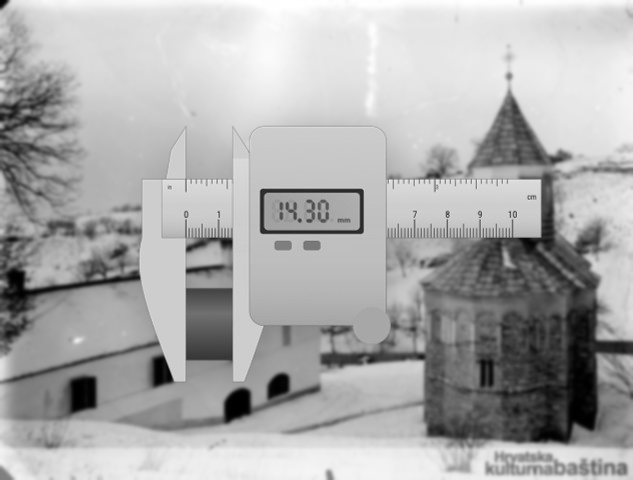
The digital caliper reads 14.30 mm
